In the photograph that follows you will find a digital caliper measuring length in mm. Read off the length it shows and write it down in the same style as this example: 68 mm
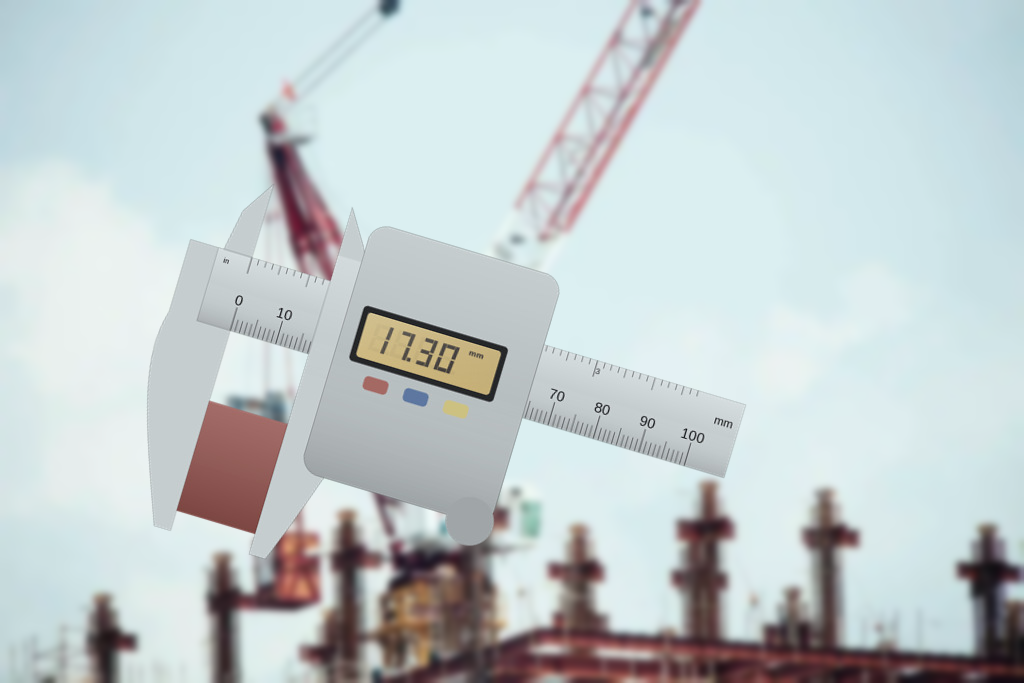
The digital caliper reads 17.30 mm
